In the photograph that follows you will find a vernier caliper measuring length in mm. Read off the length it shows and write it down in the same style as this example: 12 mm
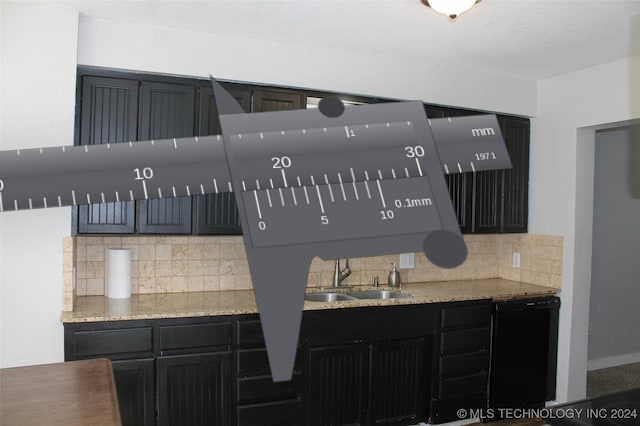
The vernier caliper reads 17.7 mm
